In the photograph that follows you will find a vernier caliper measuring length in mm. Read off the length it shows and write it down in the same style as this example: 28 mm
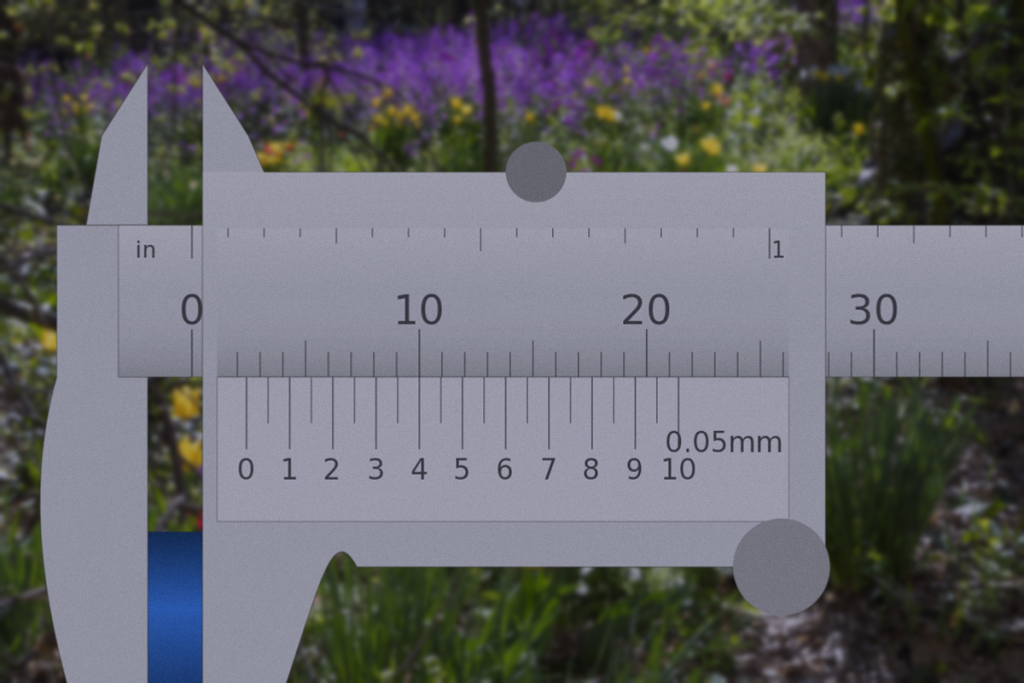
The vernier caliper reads 2.40 mm
